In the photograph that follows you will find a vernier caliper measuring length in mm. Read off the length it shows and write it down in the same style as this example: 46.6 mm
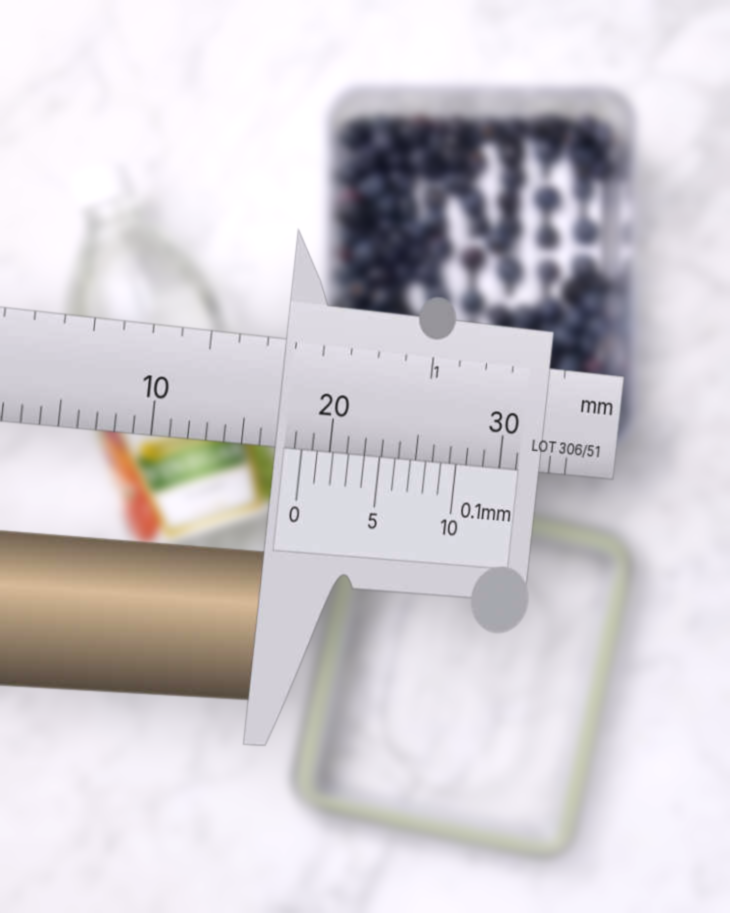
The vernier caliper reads 18.4 mm
